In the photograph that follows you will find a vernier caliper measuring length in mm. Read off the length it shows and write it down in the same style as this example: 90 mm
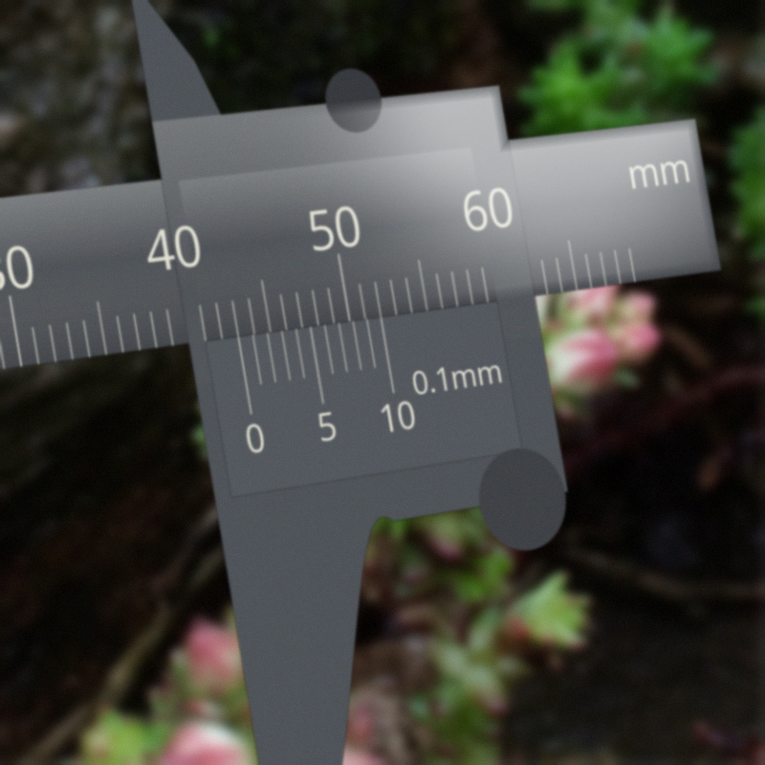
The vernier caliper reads 43.0 mm
